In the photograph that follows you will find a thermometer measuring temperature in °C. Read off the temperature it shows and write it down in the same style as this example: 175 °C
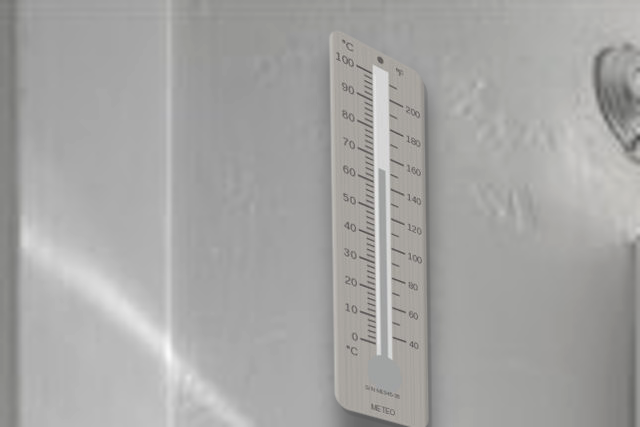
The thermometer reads 66 °C
